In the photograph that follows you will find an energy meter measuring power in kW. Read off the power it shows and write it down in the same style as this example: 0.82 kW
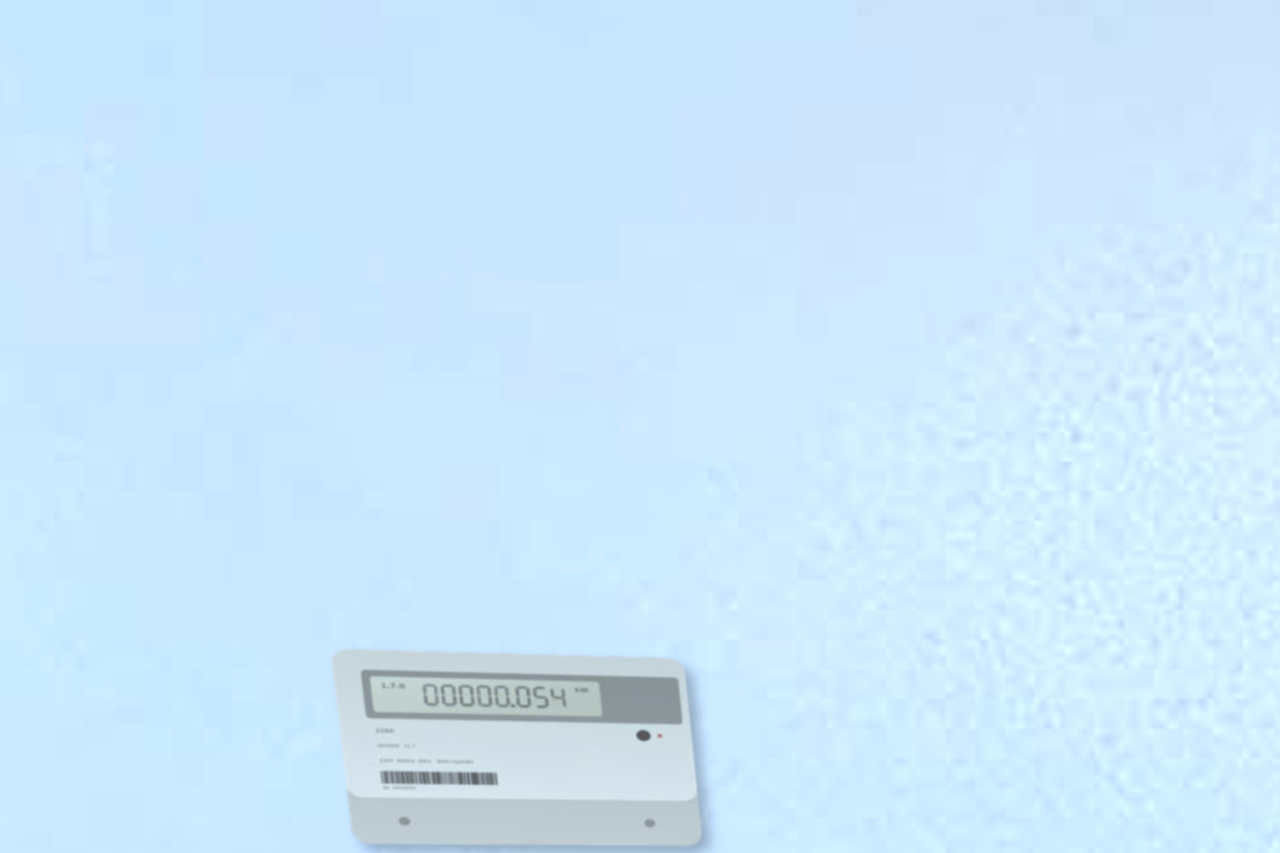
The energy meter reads 0.054 kW
